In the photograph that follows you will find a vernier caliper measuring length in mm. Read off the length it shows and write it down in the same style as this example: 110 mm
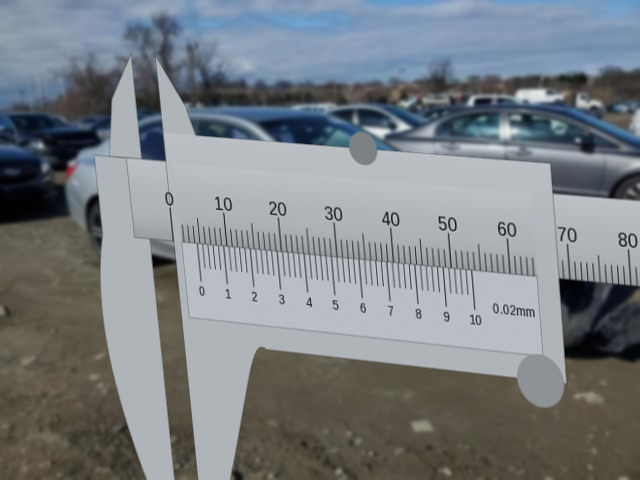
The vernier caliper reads 4.5 mm
